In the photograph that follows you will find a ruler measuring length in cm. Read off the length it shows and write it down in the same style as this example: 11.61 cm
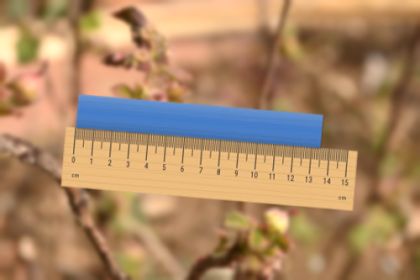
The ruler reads 13.5 cm
